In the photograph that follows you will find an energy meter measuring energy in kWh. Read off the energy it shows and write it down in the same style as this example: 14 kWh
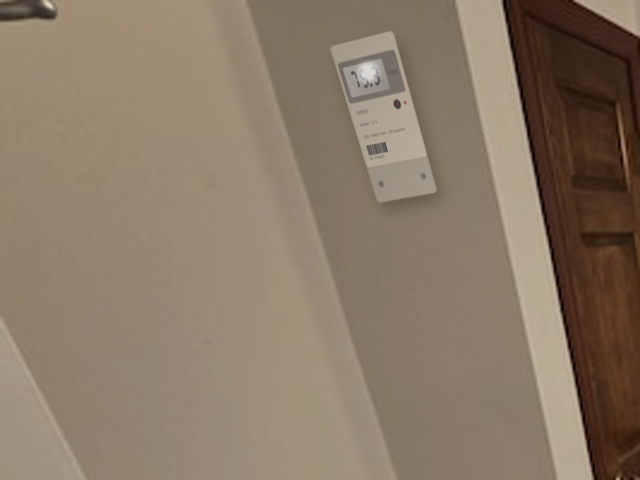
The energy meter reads 75.3 kWh
